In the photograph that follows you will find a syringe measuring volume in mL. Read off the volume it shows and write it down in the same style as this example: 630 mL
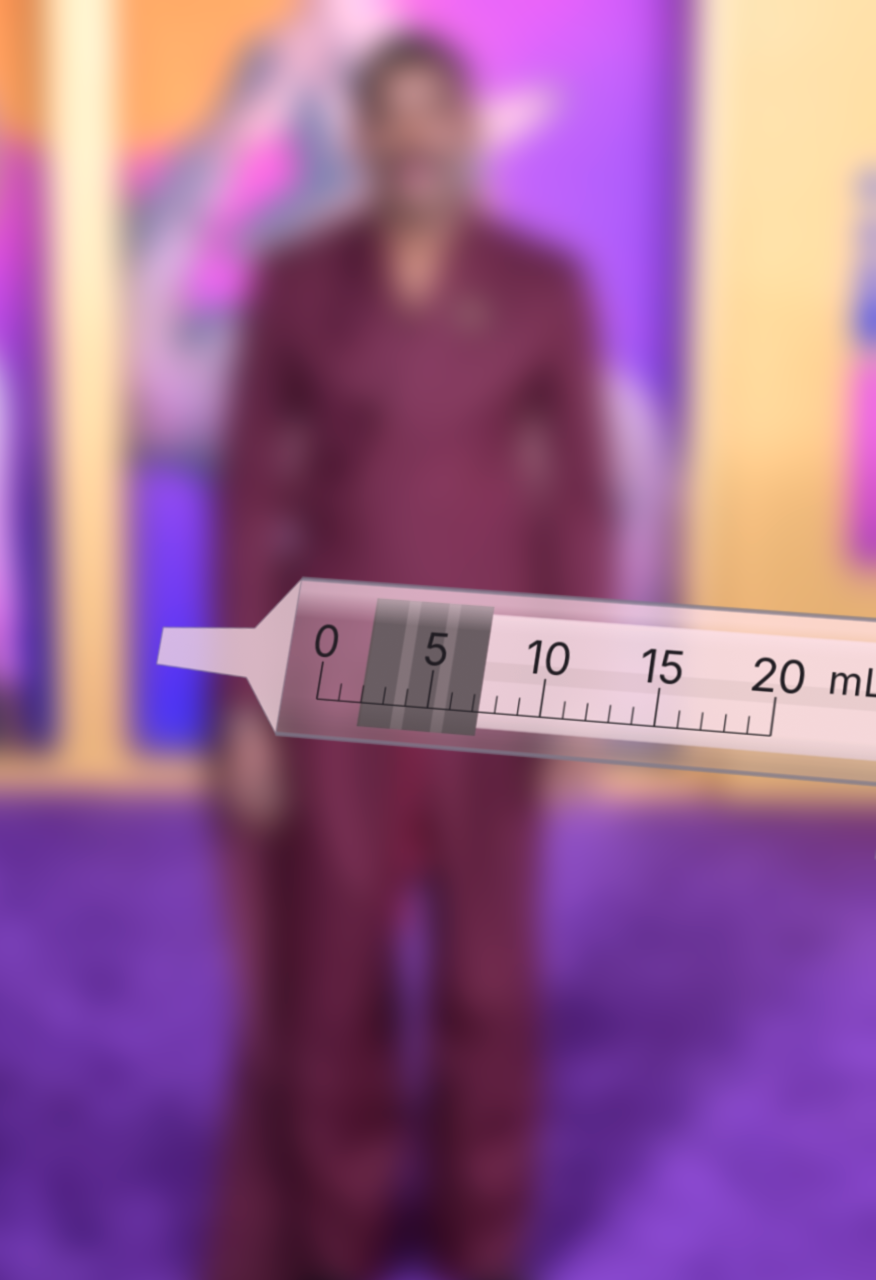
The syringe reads 2 mL
